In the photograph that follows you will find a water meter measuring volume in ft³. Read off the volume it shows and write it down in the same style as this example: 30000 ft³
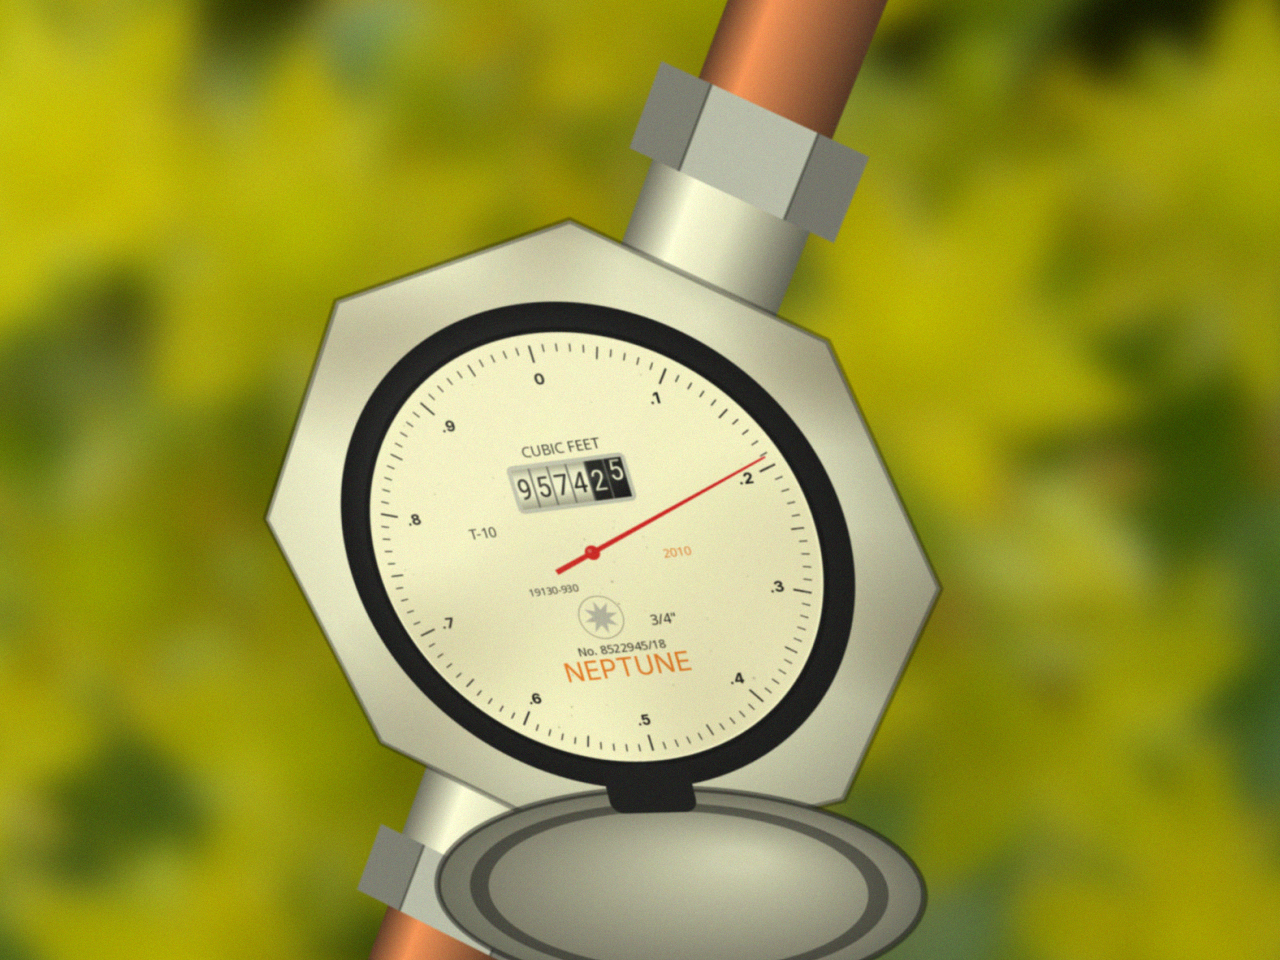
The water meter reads 957425.19 ft³
